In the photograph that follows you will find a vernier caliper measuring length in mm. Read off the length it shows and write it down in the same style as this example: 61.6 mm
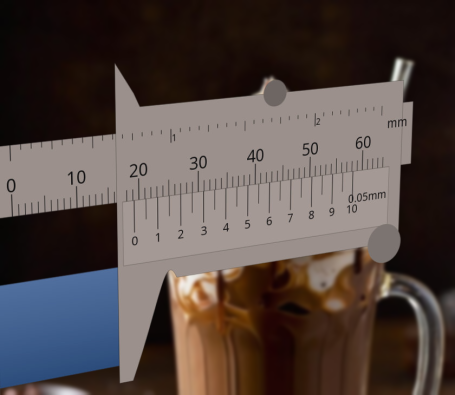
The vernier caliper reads 19.2 mm
